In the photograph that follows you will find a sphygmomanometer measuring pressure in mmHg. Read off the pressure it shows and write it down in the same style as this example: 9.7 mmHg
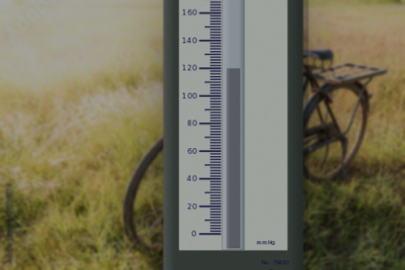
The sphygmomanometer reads 120 mmHg
